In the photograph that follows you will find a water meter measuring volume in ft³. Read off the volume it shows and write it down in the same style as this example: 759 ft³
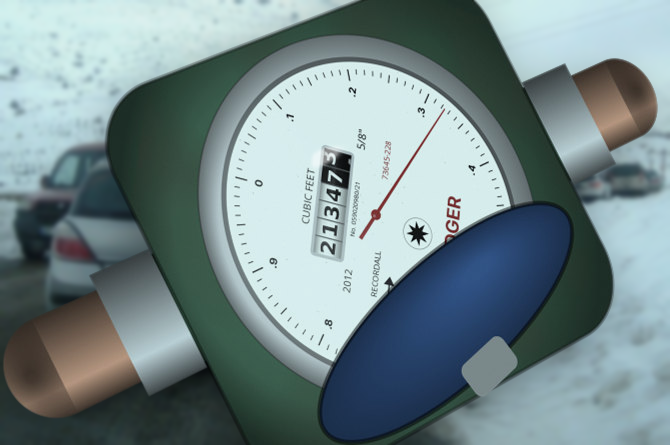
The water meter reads 213473.32 ft³
